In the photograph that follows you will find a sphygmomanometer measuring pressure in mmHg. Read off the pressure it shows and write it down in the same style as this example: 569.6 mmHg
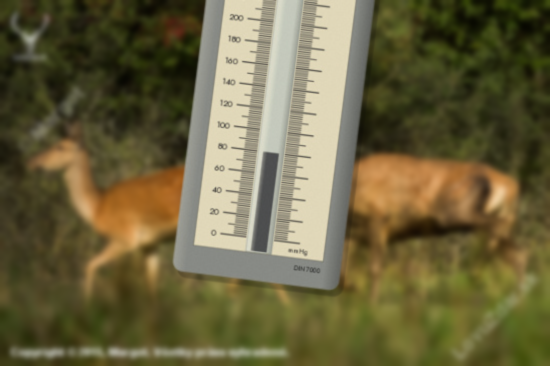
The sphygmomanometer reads 80 mmHg
